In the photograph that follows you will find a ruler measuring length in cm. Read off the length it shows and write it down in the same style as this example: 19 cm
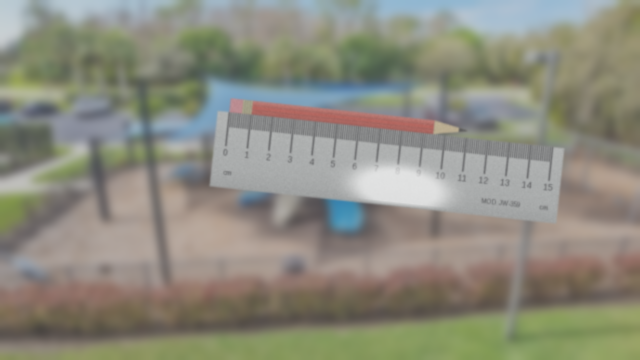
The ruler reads 11 cm
